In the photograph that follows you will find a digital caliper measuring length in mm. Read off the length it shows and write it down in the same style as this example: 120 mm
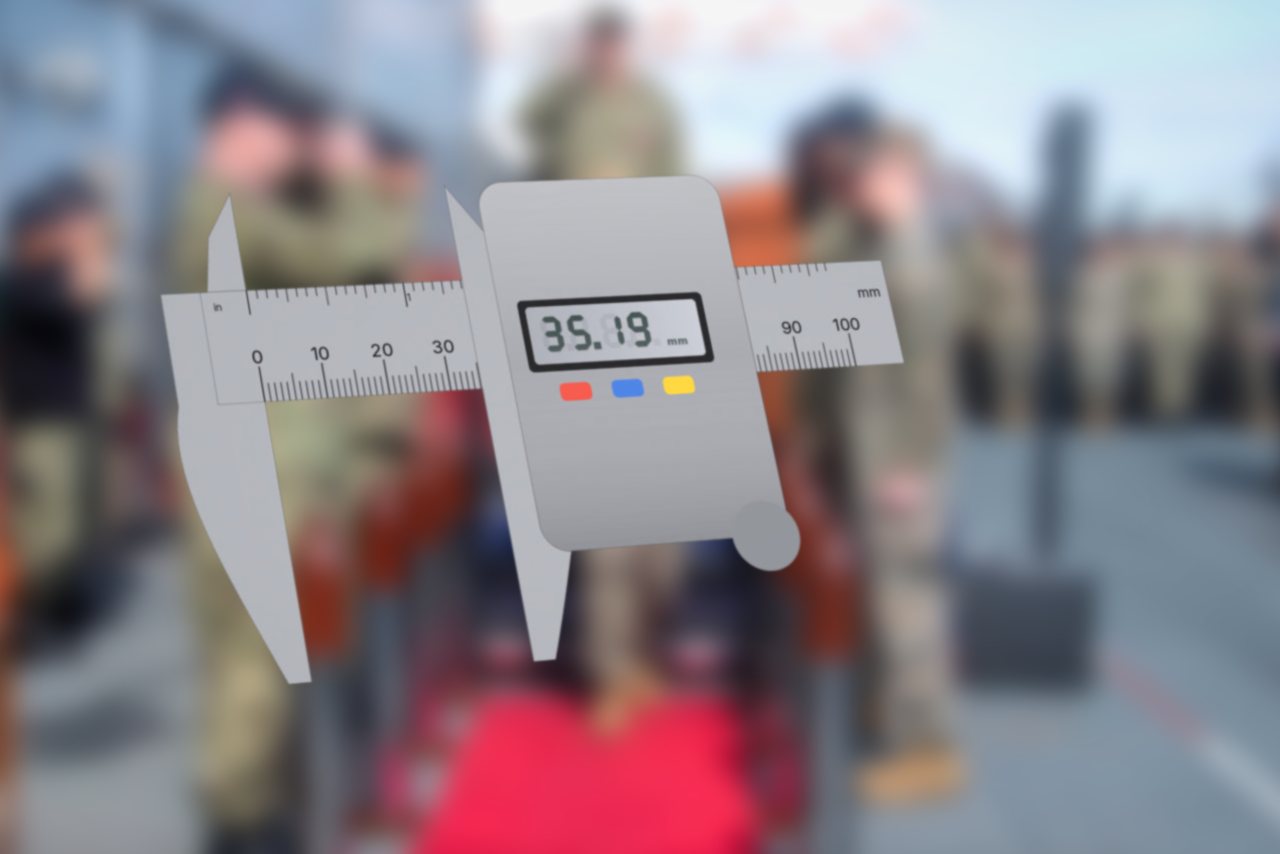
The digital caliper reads 35.19 mm
